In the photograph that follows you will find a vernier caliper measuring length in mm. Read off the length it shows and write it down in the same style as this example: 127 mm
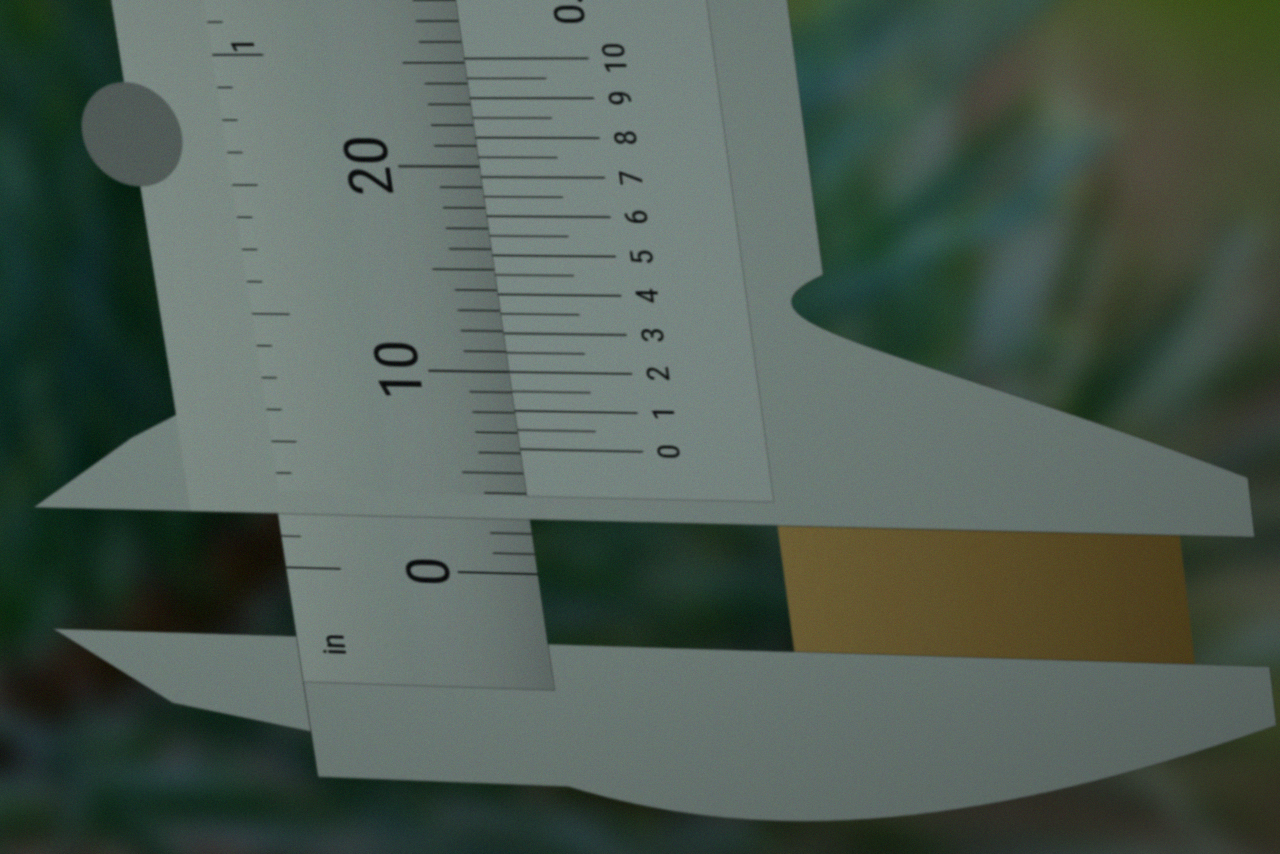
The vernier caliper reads 6.2 mm
